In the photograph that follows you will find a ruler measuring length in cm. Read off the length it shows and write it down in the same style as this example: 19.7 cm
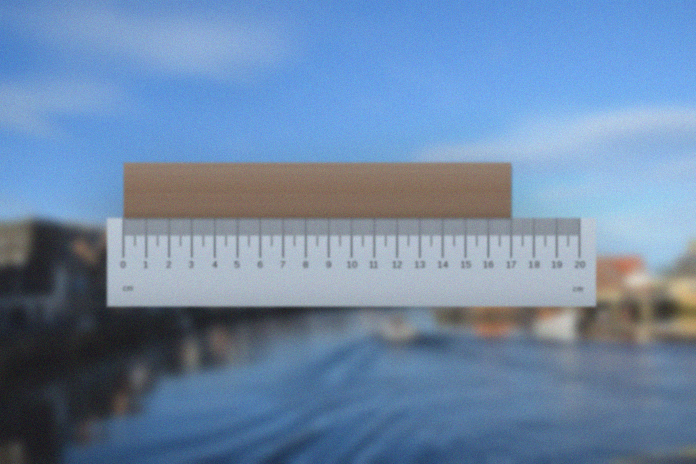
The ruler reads 17 cm
